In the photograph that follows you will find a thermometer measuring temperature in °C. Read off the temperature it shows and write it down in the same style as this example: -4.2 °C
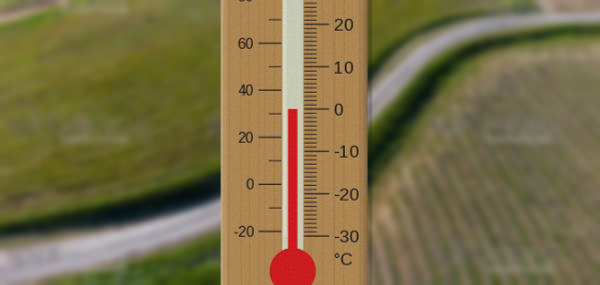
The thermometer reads 0 °C
